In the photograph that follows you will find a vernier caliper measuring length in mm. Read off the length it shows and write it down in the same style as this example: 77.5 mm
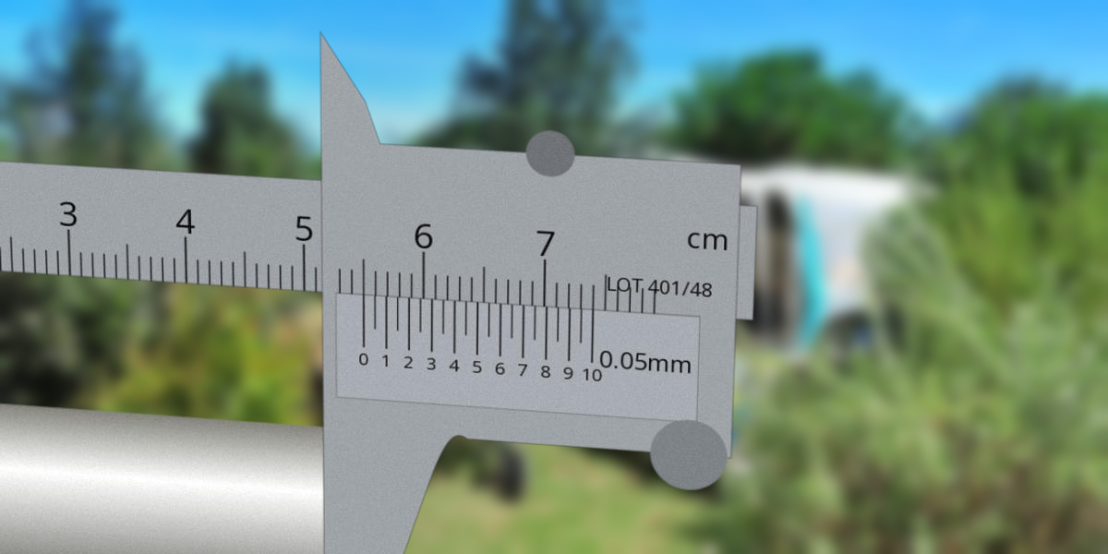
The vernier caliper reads 55.0 mm
